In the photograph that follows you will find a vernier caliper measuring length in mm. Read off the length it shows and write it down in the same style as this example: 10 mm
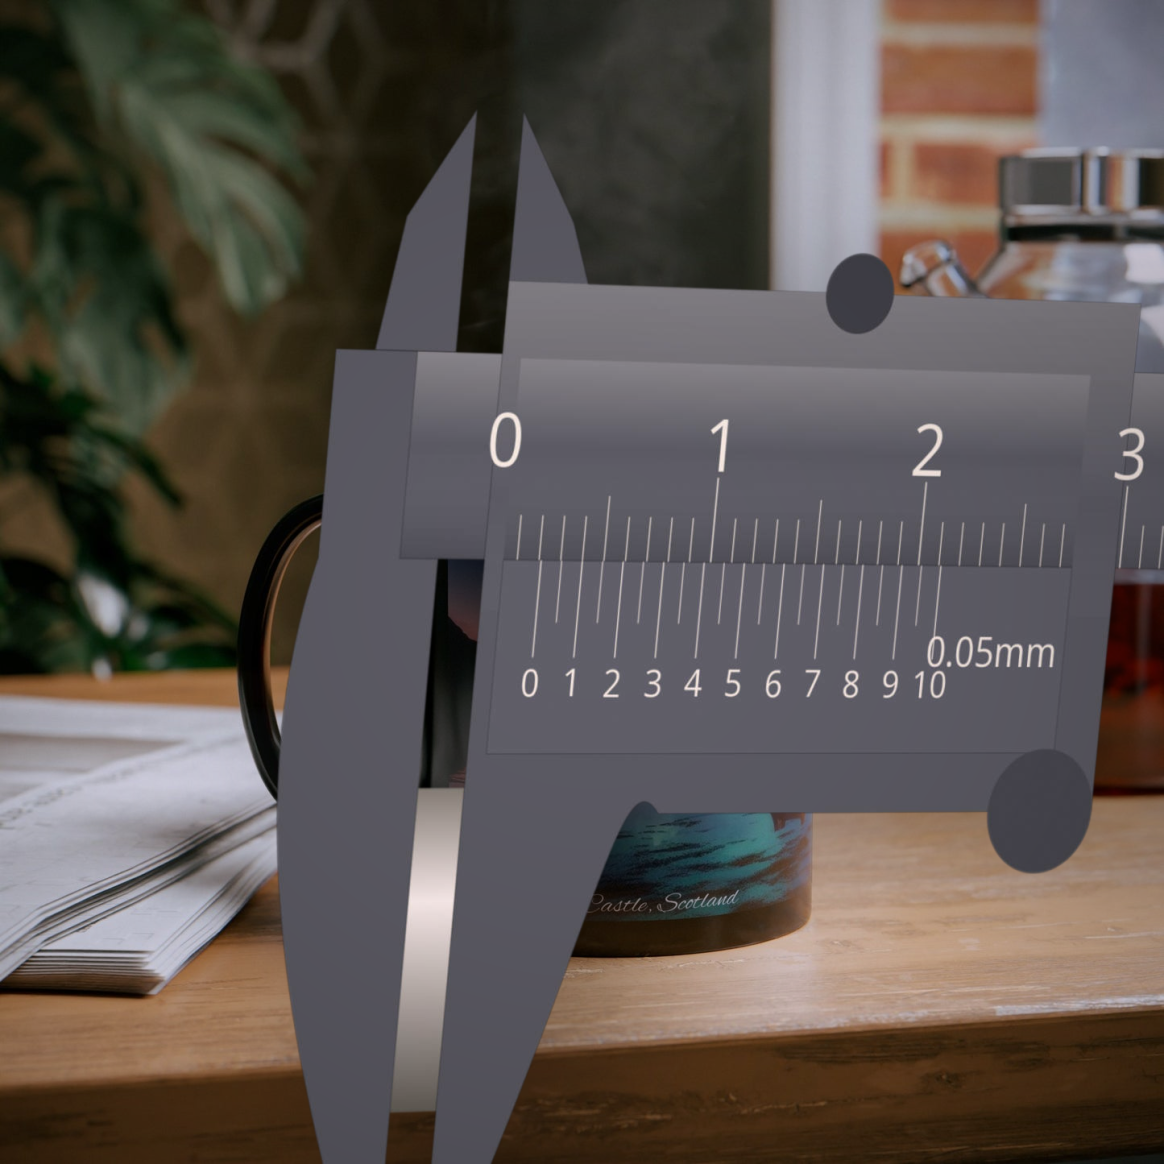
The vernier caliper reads 2.1 mm
